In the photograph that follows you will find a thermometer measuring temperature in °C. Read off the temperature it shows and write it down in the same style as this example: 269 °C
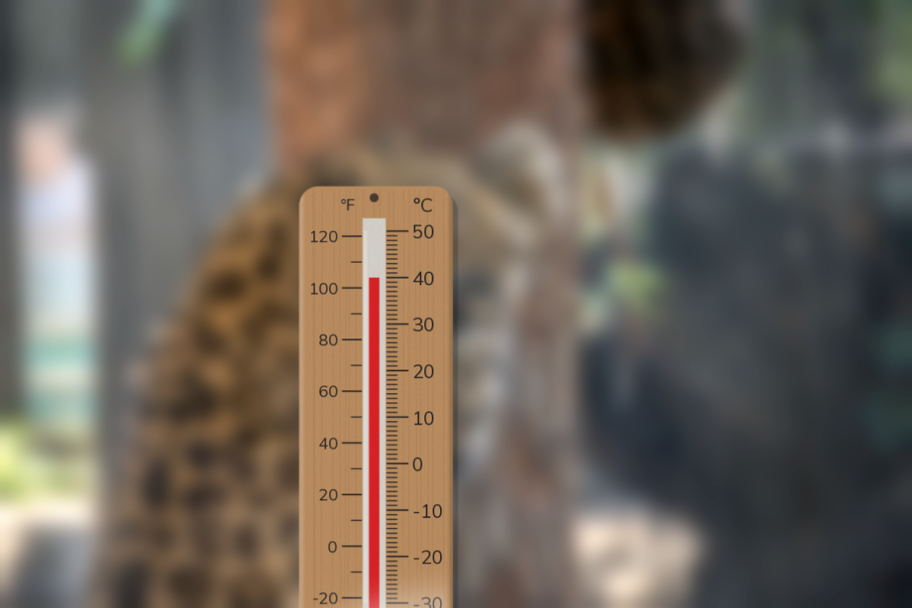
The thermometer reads 40 °C
